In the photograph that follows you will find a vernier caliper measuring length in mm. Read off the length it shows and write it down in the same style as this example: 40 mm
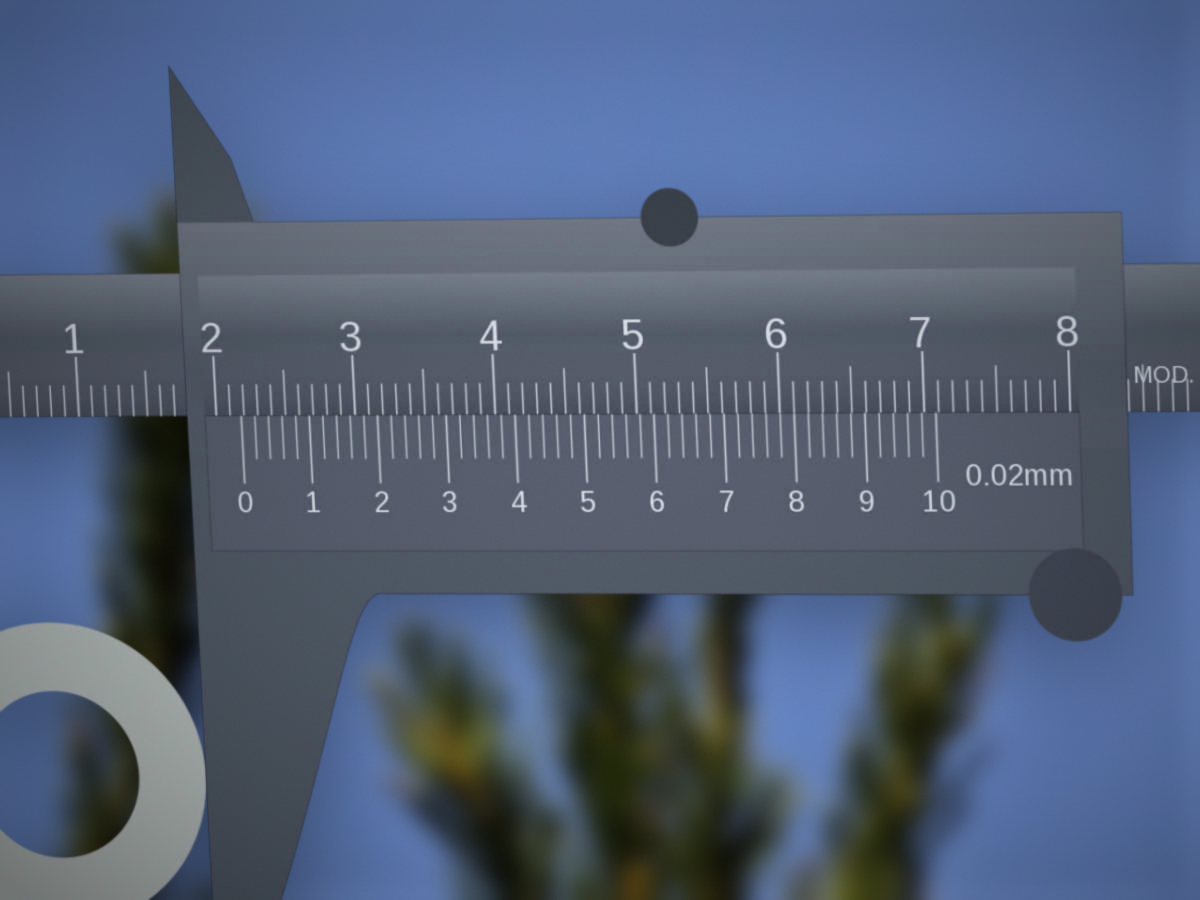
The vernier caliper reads 21.8 mm
